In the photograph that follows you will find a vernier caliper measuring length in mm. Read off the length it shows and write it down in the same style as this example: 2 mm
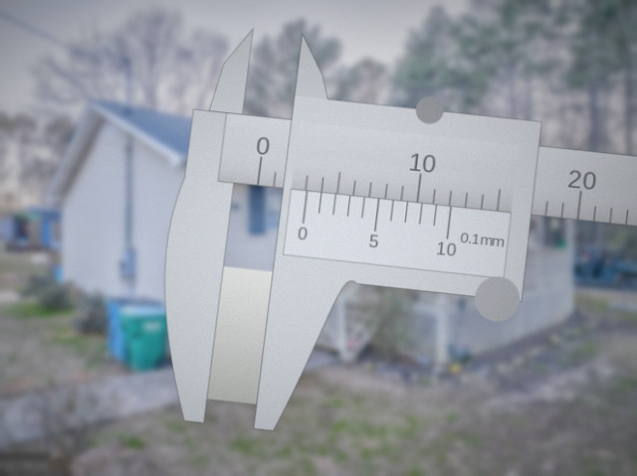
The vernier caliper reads 3.1 mm
